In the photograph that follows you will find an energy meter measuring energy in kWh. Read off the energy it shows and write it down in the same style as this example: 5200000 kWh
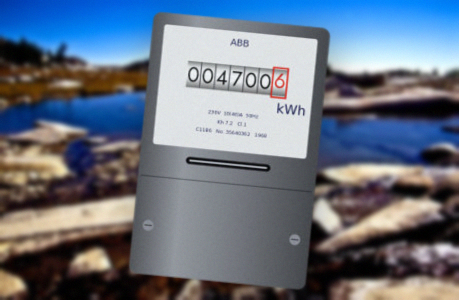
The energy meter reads 4700.6 kWh
